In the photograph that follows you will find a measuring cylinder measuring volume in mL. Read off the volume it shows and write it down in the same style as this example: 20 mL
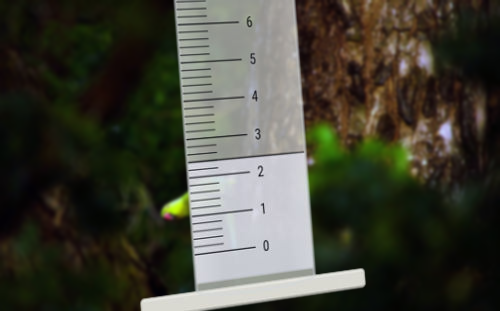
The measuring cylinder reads 2.4 mL
